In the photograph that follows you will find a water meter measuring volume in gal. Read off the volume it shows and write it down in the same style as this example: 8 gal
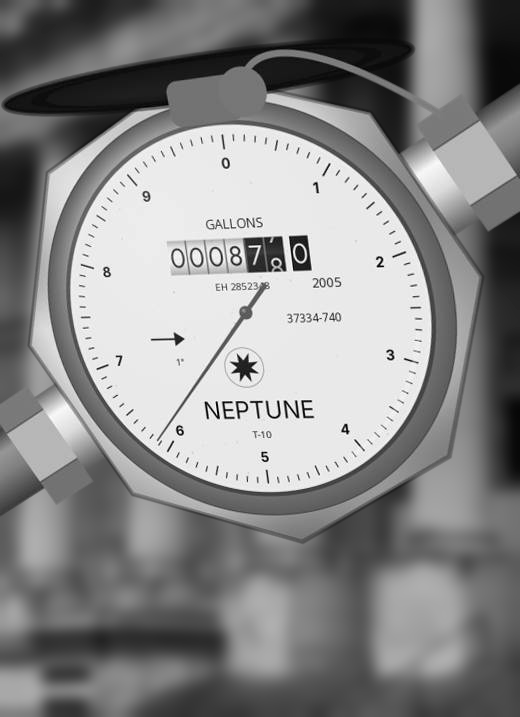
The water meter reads 8776.1 gal
